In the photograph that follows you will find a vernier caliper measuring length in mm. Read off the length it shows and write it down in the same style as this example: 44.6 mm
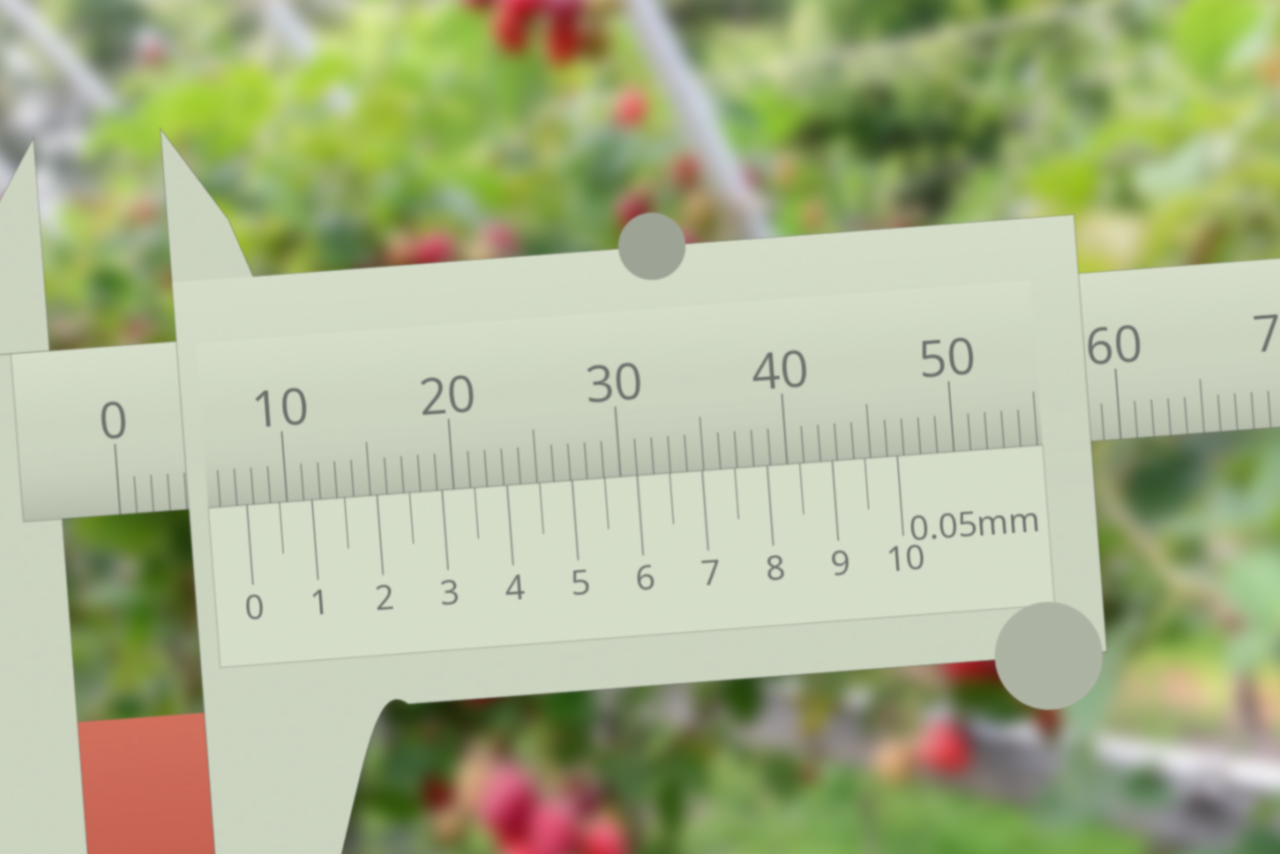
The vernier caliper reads 7.6 mm
